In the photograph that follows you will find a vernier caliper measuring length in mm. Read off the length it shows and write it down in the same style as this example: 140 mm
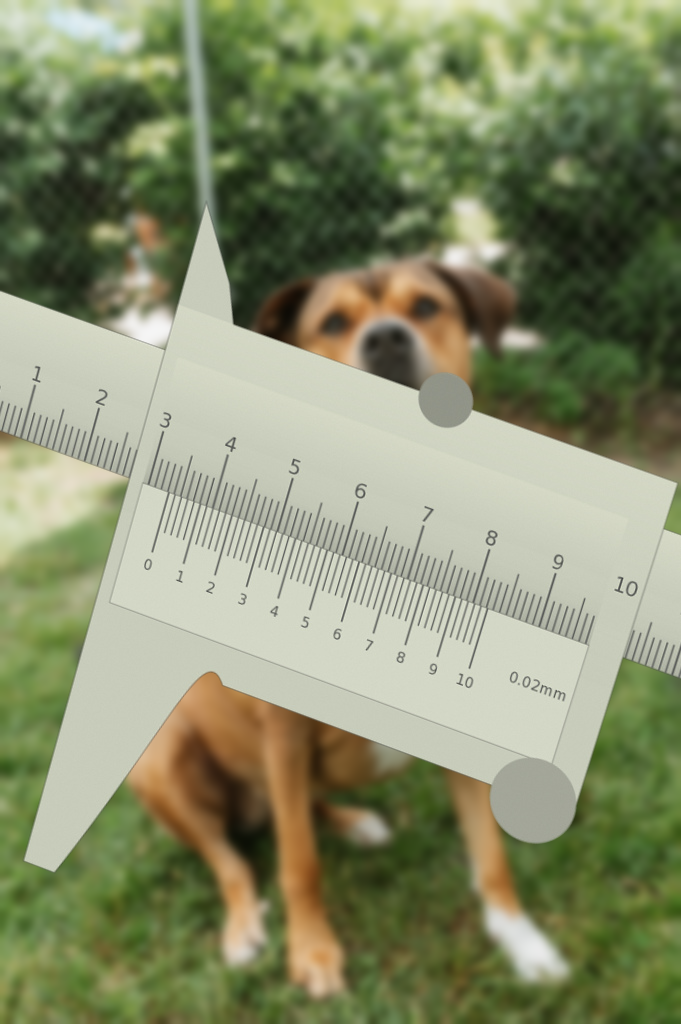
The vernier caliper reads 33.2 mm
